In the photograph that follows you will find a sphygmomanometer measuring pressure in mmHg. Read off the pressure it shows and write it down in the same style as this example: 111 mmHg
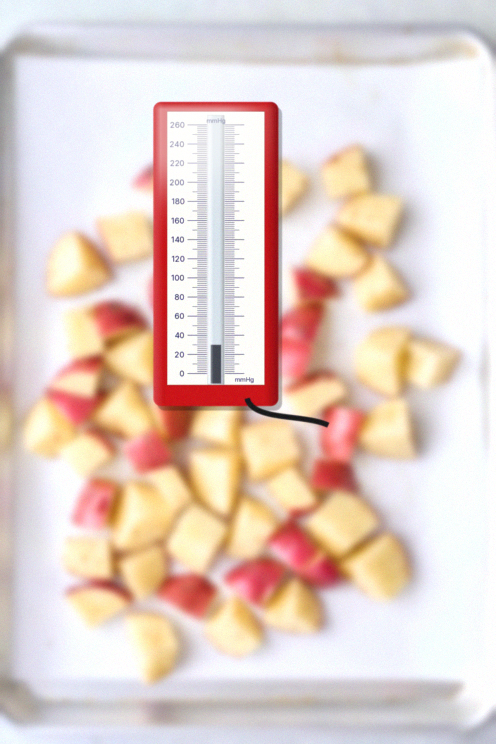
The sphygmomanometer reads 30 mmHg
